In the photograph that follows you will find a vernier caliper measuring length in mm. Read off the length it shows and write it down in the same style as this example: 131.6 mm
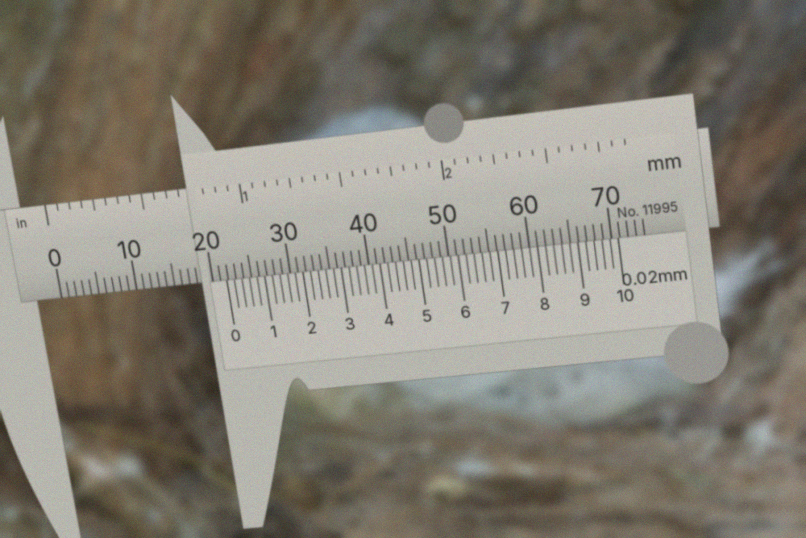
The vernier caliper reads 21.8 mm
